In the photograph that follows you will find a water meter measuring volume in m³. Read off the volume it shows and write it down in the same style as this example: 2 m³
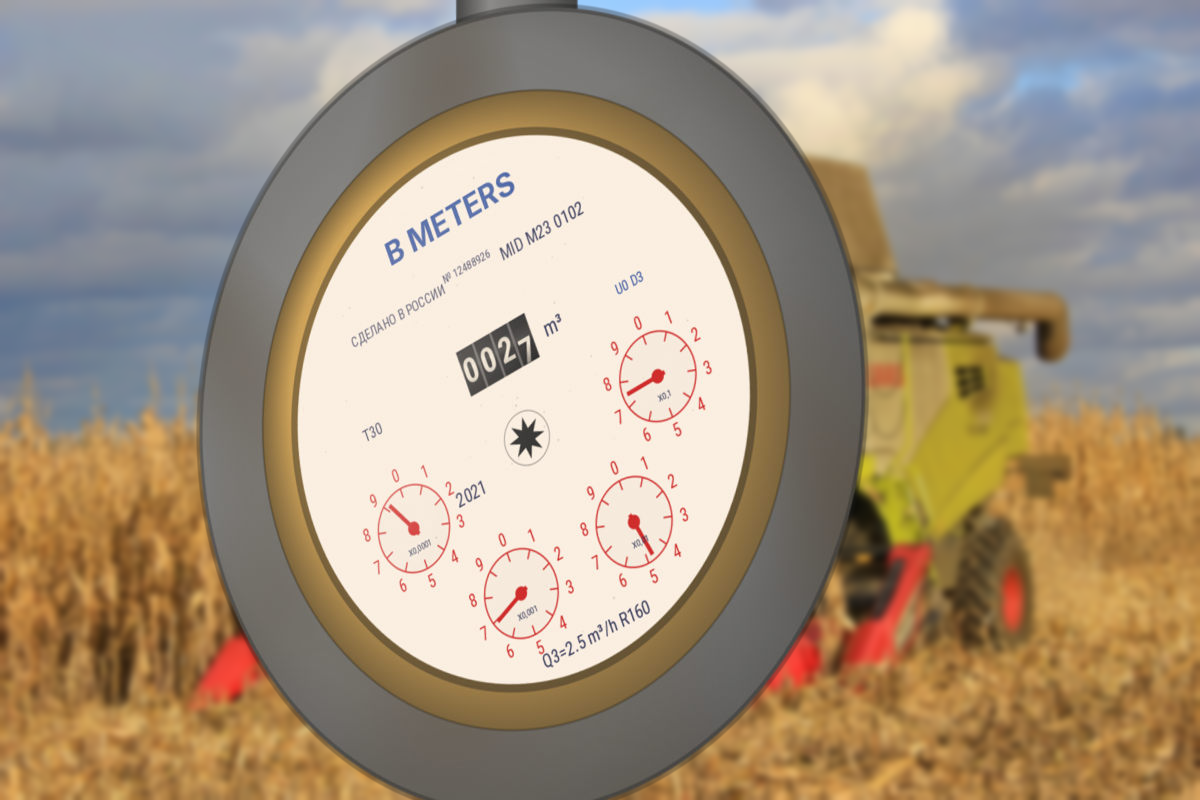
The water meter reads 26.7469 m³
